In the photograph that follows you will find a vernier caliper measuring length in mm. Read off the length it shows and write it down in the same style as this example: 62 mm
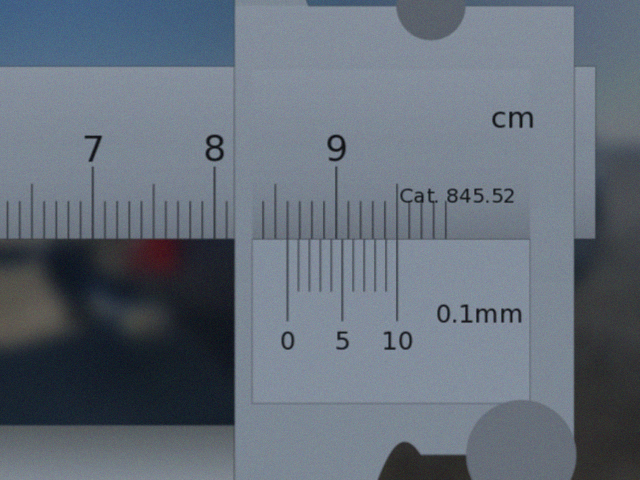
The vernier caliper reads 86.0 mm
